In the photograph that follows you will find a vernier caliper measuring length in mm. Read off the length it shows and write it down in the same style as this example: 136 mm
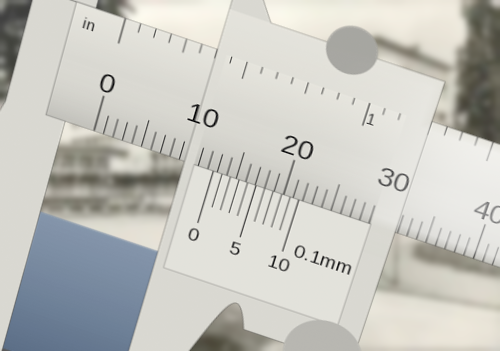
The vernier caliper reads 12.6 mm
